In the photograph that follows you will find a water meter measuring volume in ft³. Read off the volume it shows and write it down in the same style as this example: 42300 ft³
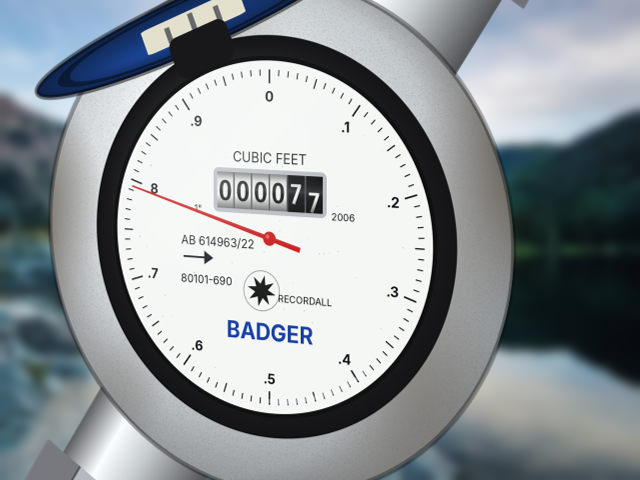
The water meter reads 76.79 ft³
